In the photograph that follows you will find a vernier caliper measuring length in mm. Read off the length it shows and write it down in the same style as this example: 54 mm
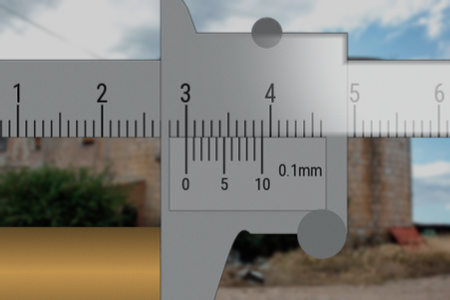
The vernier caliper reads 30.0 mm
